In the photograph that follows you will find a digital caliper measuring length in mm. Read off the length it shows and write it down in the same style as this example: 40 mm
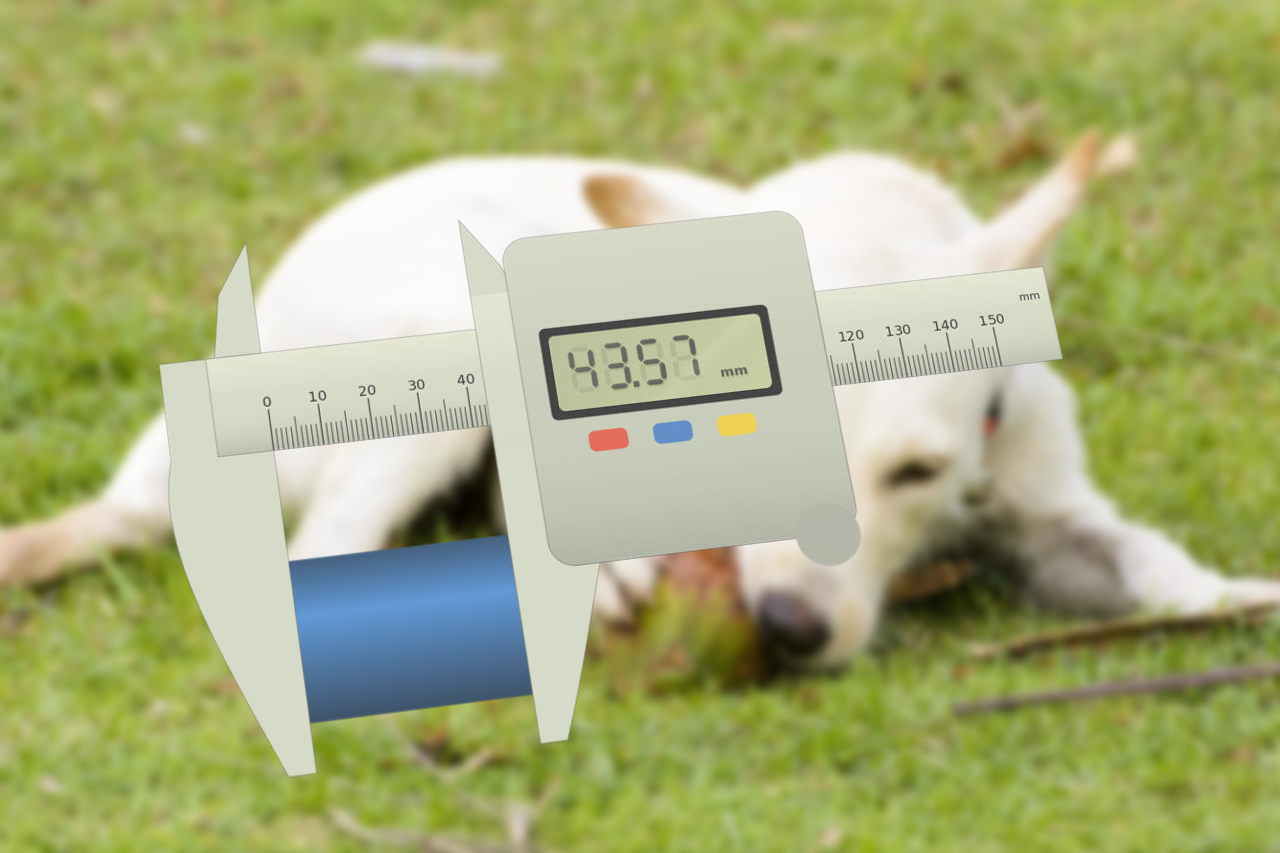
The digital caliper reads 43.57 mm
